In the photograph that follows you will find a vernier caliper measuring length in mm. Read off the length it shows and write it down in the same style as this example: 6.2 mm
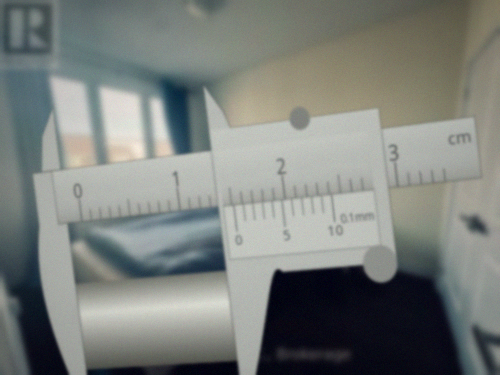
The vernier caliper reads 15.2 mm
